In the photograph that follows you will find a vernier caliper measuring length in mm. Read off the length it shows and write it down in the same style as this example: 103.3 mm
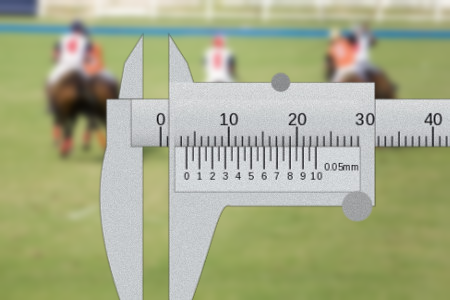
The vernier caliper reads 3.8 mm
